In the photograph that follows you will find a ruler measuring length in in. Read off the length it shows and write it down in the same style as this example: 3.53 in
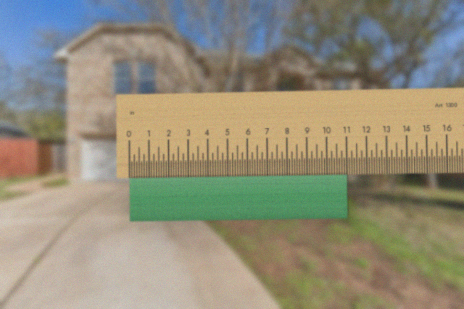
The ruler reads 11 in
